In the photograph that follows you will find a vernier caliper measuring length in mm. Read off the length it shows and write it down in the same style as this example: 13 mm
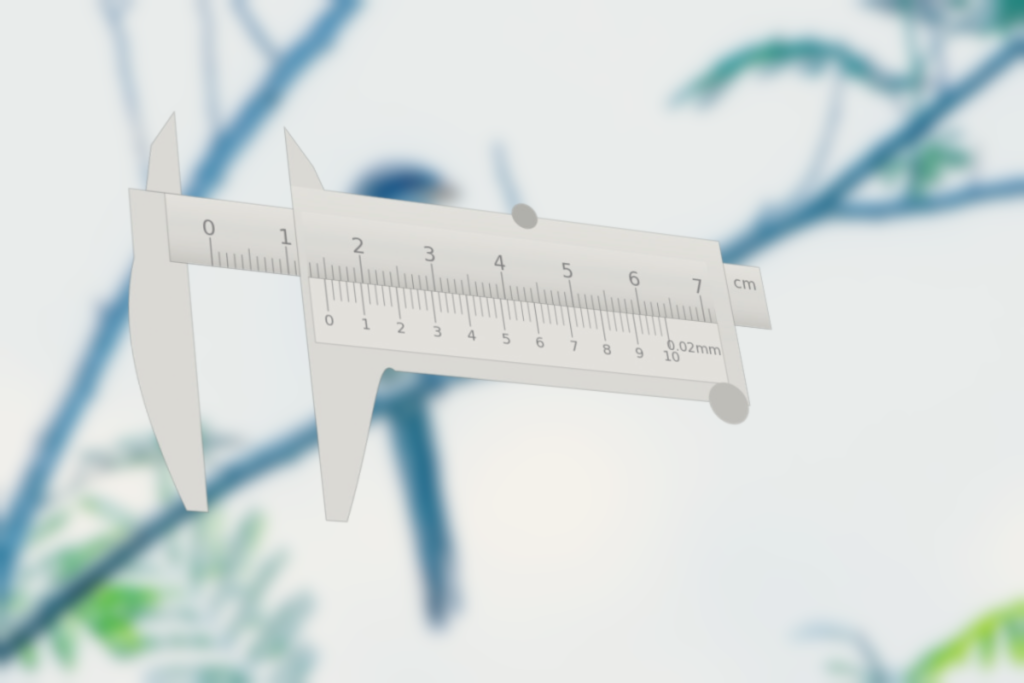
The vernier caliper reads 14.8 mm
